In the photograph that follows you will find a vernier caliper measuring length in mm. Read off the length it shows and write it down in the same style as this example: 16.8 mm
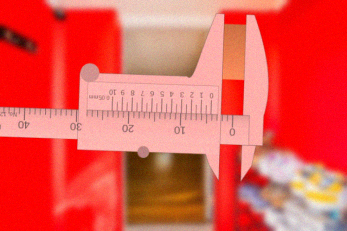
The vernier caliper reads 4.2 mm
